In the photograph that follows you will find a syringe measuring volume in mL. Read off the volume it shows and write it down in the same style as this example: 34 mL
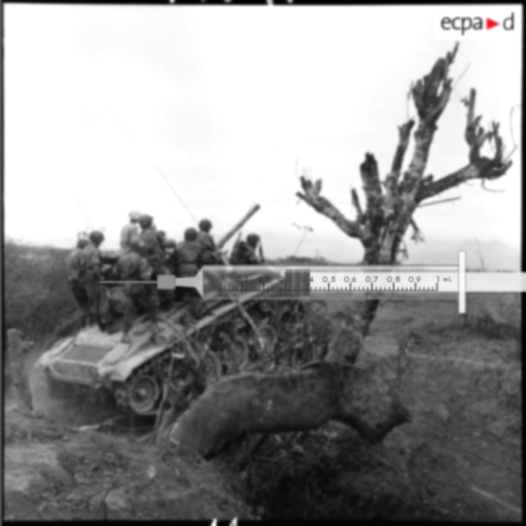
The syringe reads 0.3 mL
